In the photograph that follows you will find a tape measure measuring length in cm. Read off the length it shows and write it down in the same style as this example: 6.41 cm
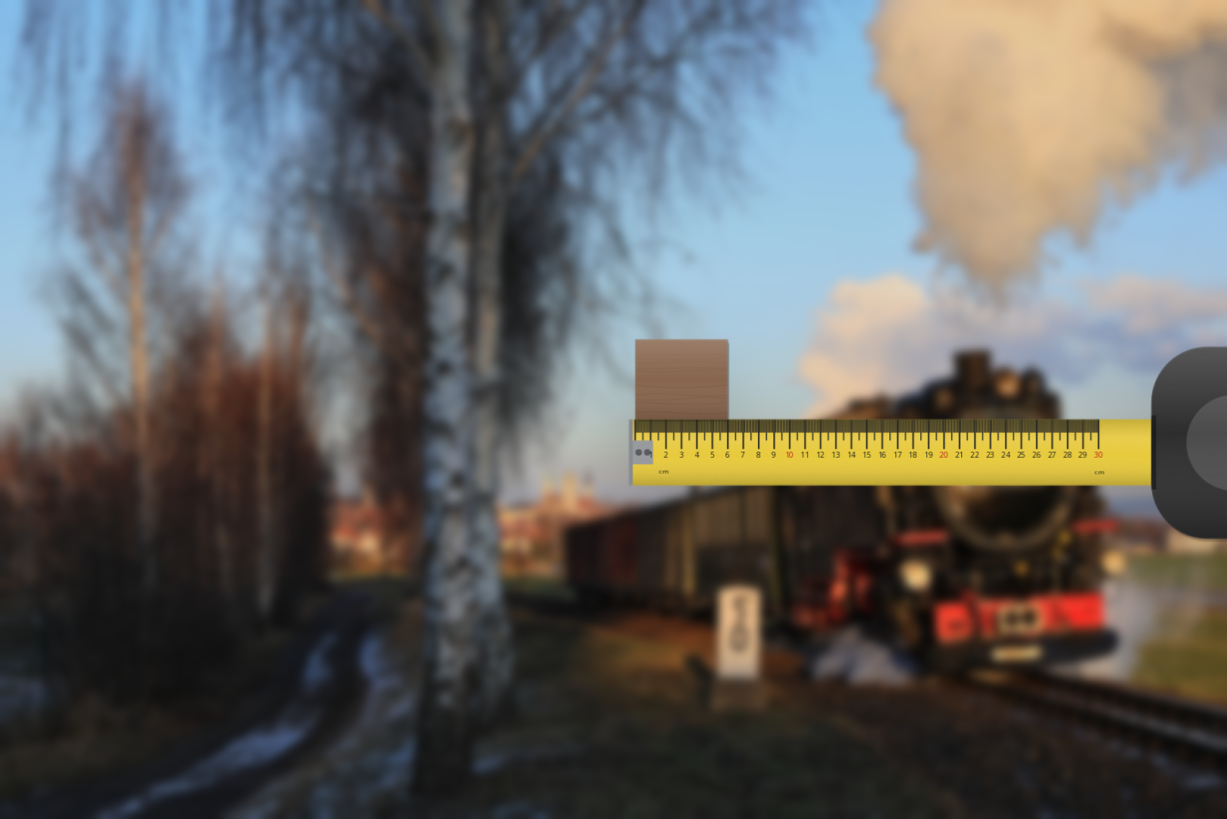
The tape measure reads 6 cm
